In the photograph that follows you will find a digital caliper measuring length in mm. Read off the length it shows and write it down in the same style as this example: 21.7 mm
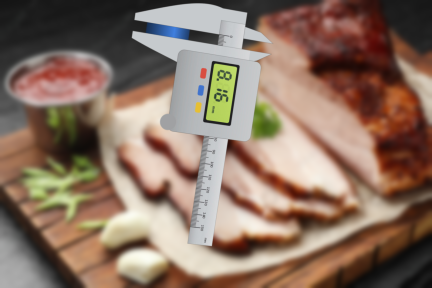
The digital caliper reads 8.16 mm
